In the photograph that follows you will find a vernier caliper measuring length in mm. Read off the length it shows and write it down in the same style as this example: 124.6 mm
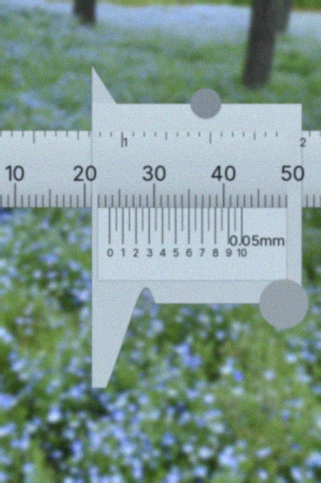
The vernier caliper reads 23.6 mm
